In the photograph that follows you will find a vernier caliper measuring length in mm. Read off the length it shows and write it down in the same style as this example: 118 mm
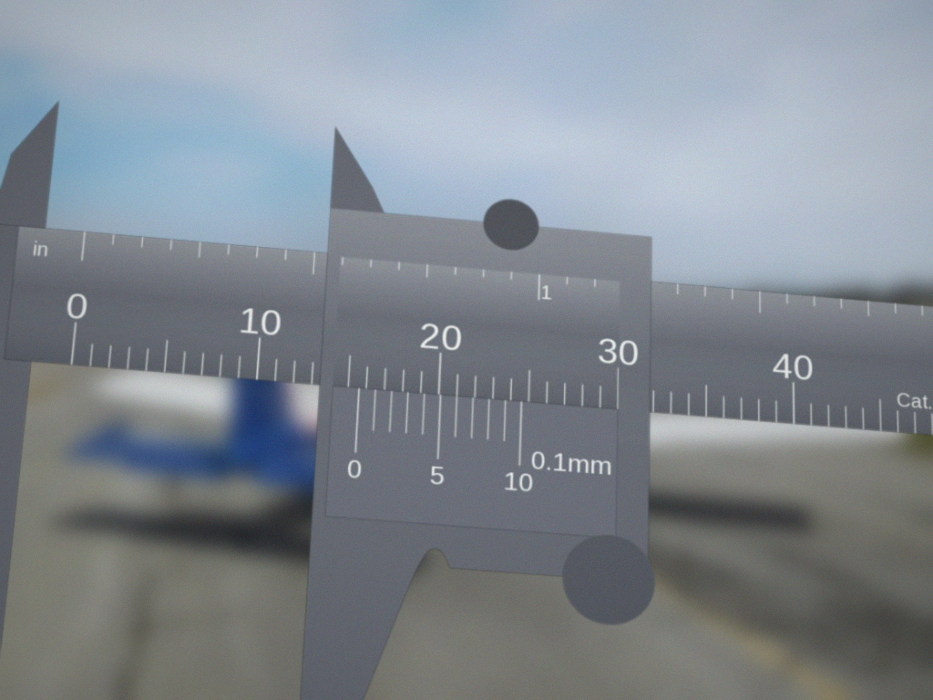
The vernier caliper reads 15.6 mm
